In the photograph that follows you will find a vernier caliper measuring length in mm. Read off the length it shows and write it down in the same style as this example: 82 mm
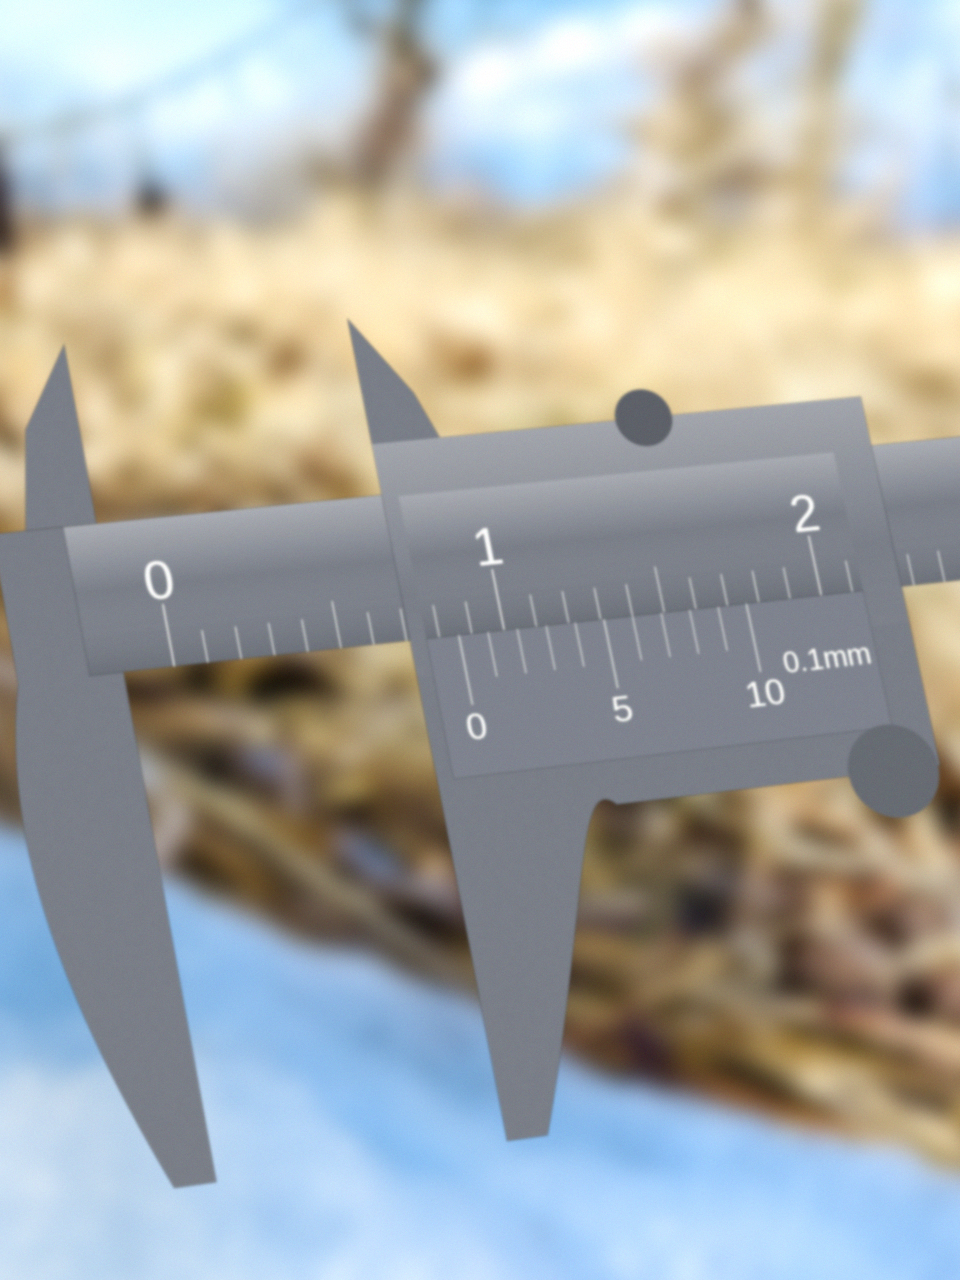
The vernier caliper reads 8.6 mm
